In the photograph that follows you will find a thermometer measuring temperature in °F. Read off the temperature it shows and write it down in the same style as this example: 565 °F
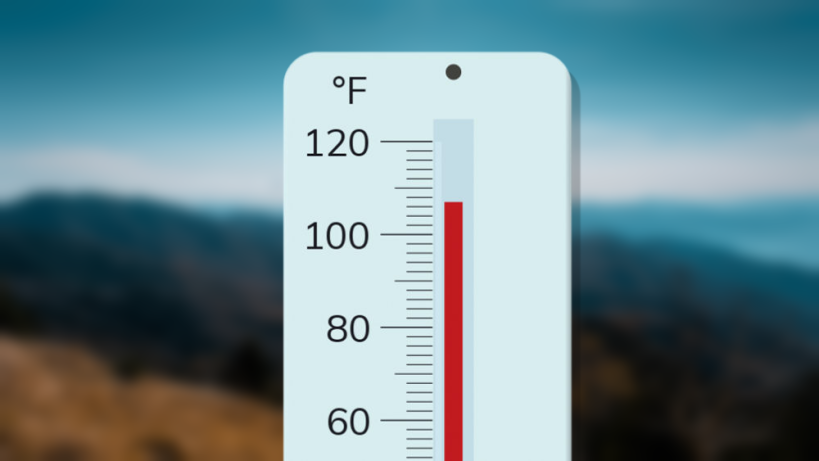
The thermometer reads 107 °F
